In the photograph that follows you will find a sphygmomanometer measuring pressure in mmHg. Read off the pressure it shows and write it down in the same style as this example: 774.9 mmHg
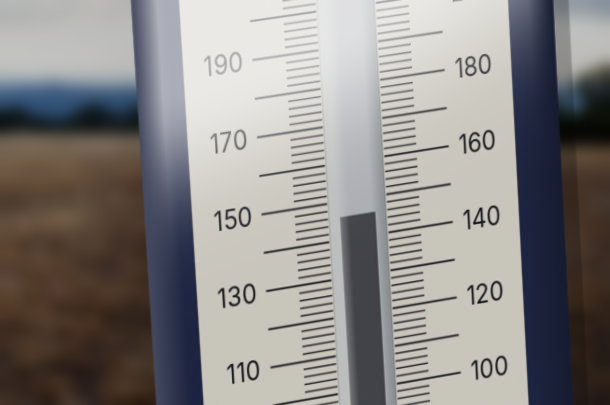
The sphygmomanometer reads 146 mmHg
